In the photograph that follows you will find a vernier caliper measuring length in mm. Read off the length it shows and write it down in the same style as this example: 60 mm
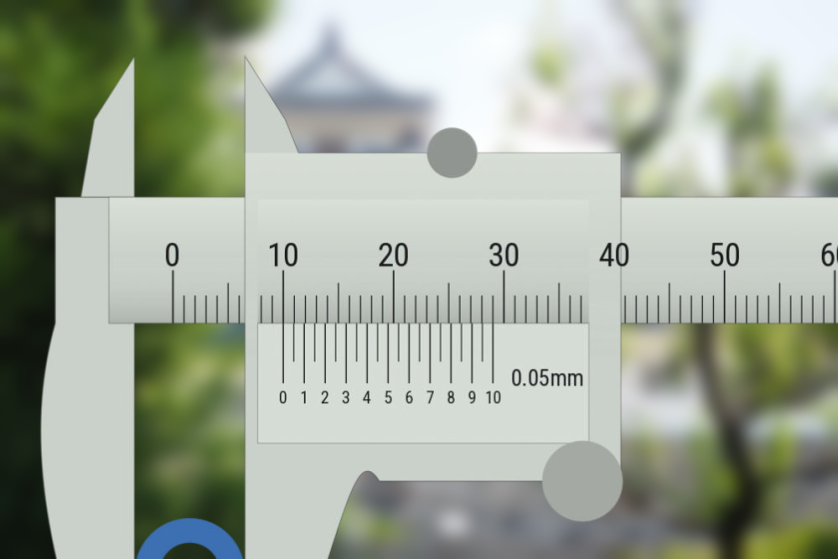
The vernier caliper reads 10.0 mm
